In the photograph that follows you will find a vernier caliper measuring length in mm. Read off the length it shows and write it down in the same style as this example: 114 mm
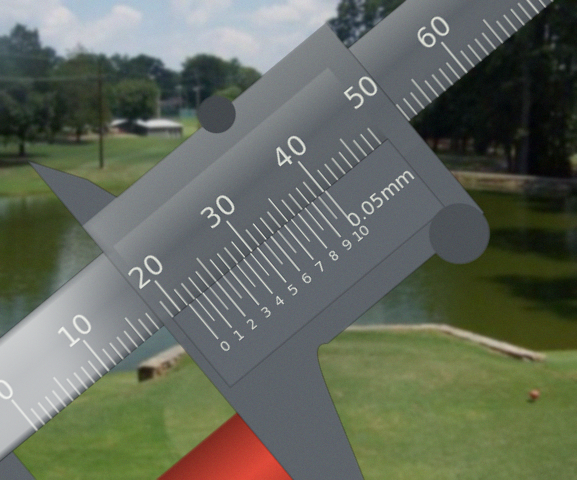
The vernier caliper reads 21.2 mm
